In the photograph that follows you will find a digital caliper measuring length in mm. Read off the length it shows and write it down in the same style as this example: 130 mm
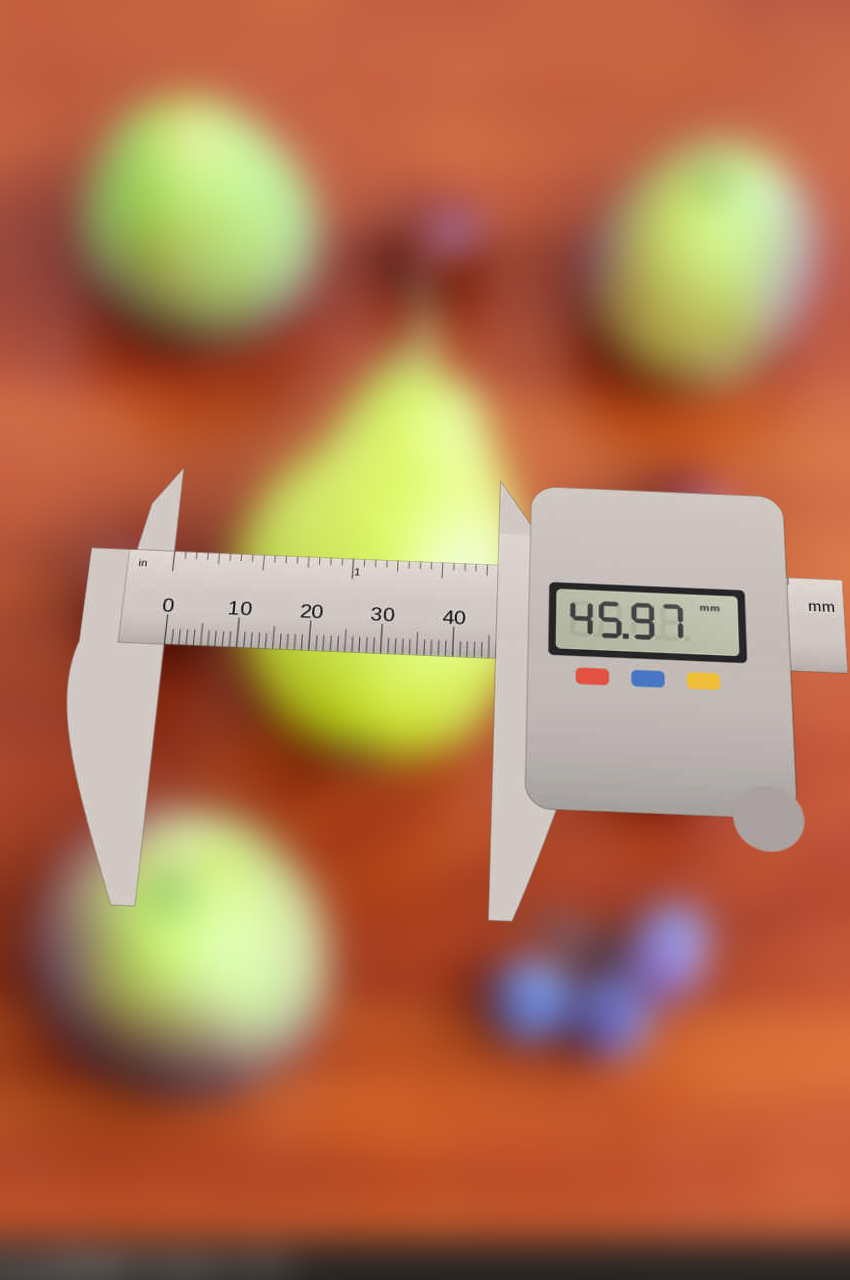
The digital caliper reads 45.97 mm
